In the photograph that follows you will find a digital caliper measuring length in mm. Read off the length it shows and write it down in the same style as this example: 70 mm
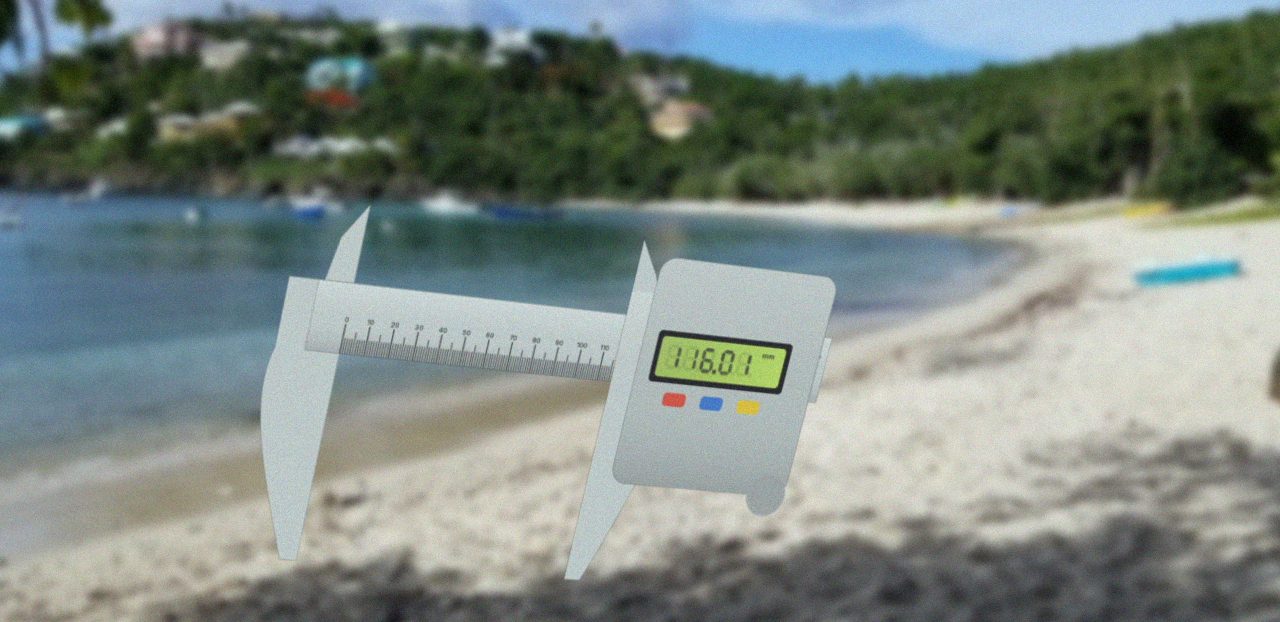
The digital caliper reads 116.01 mm
